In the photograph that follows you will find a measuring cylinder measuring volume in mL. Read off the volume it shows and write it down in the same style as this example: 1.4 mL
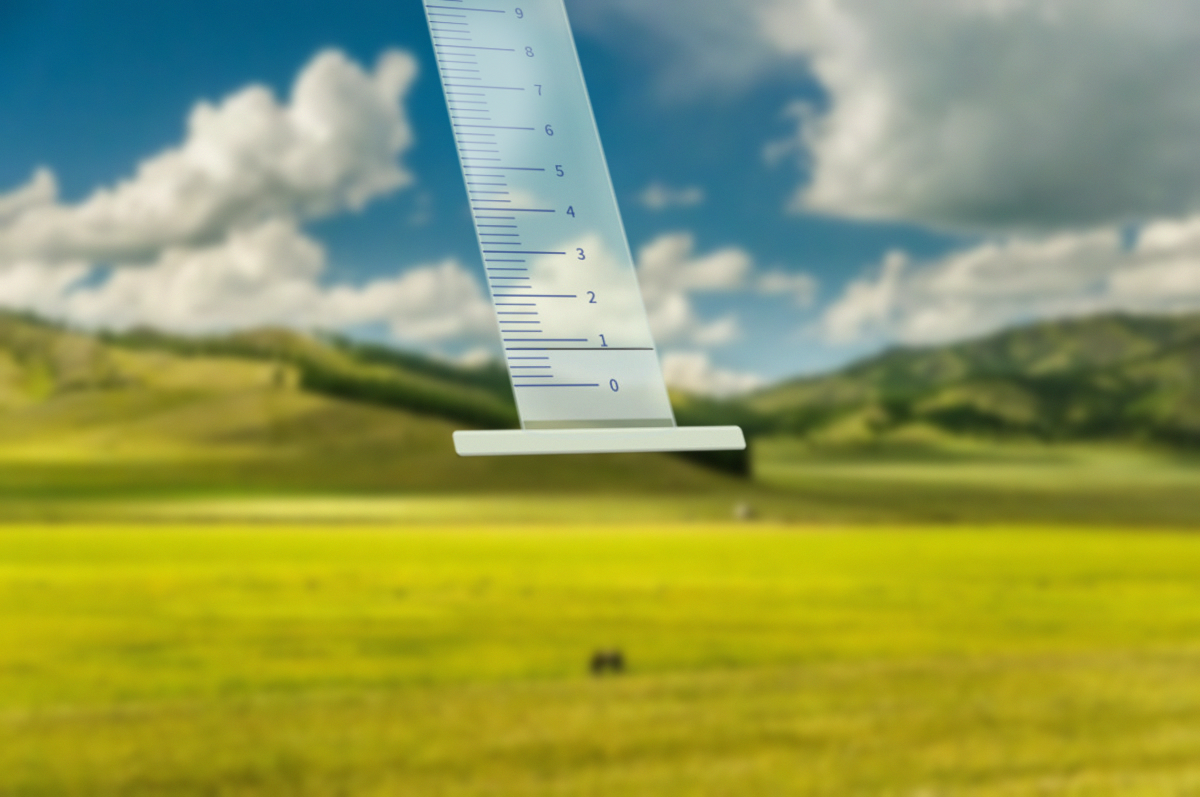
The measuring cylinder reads 0.8 mL
